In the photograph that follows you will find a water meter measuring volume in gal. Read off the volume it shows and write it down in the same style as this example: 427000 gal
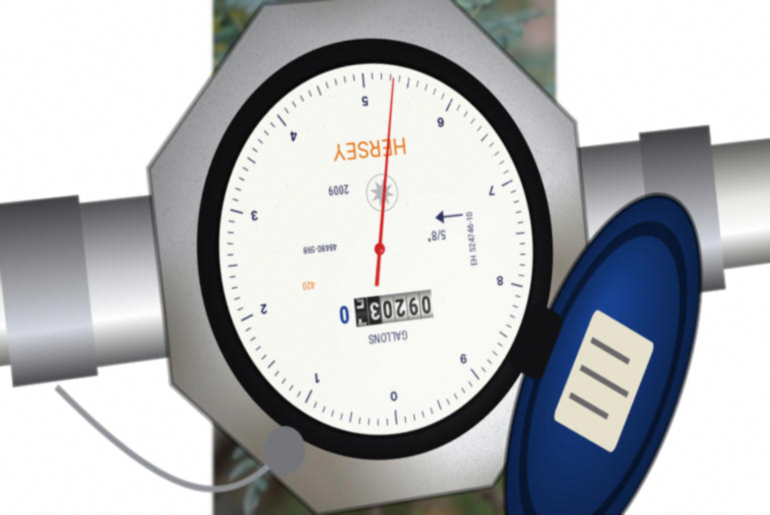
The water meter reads 920345.3 gal
